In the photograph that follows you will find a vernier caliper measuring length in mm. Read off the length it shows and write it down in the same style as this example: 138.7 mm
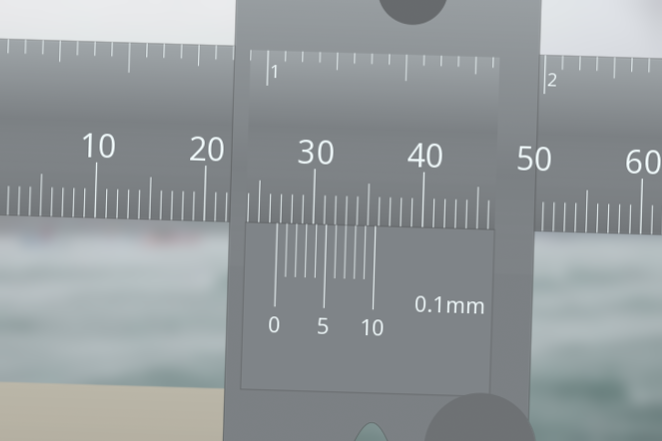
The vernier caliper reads 26.7 mm
